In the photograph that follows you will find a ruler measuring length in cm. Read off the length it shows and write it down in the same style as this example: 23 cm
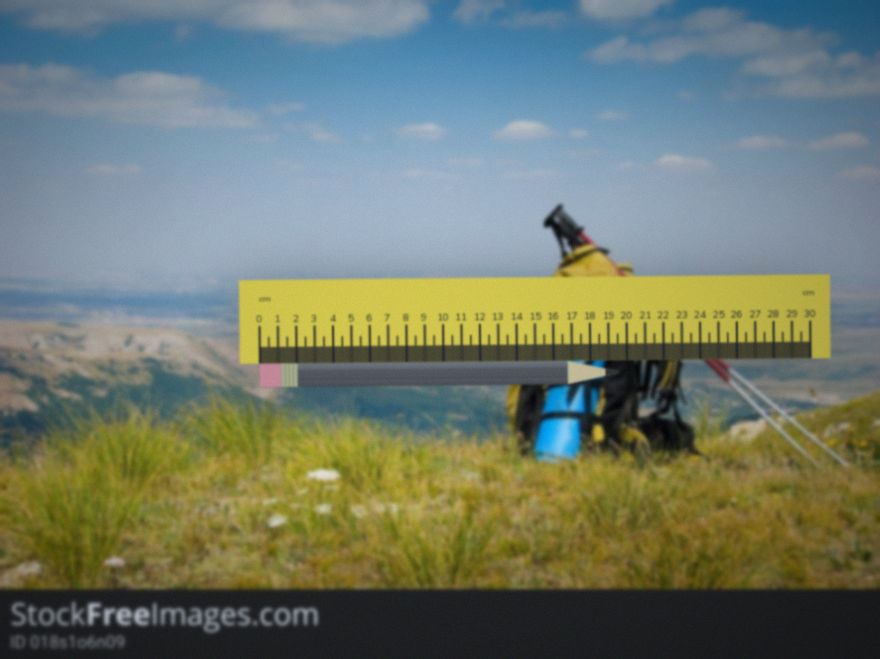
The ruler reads 19.5 cm
